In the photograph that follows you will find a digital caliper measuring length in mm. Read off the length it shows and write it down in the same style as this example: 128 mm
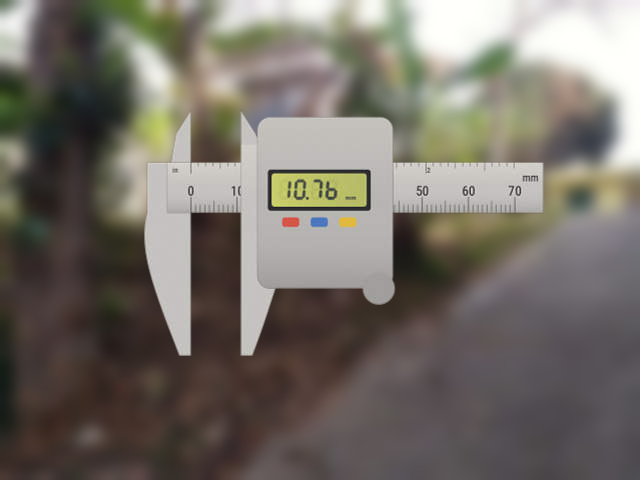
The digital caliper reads 10.76 mm
